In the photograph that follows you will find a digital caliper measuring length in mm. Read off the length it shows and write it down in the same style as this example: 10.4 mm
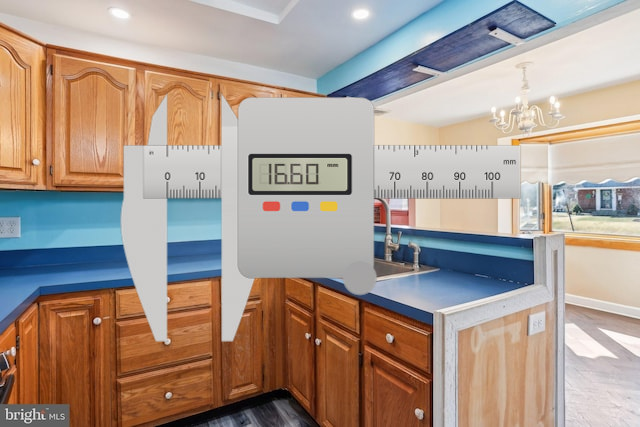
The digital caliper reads 16.60 mm
